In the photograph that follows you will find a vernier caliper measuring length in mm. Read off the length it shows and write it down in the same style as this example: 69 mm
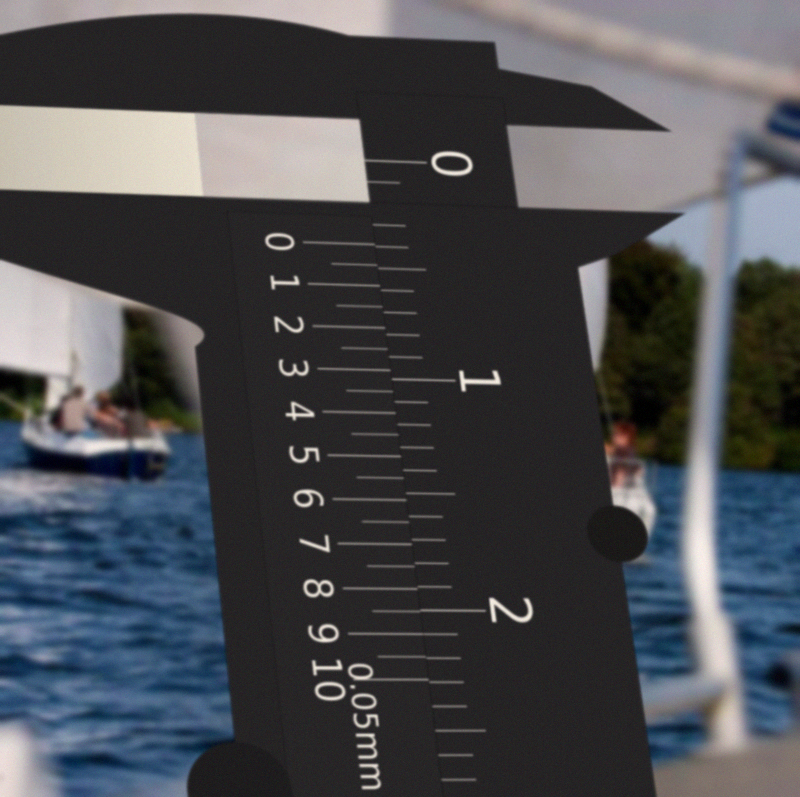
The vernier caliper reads 3.9 mm
